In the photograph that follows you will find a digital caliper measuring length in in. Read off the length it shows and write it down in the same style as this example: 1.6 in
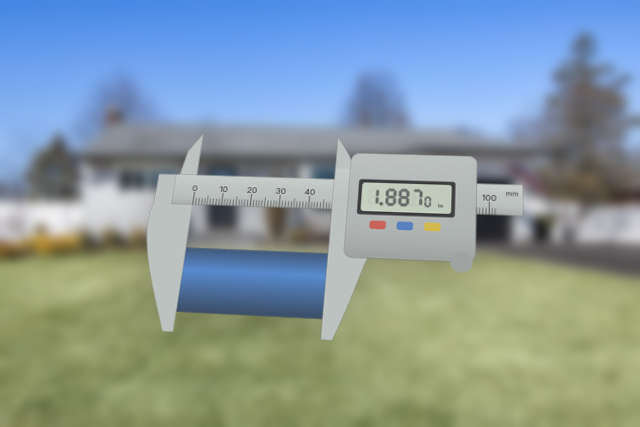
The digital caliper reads 1.8870 in
